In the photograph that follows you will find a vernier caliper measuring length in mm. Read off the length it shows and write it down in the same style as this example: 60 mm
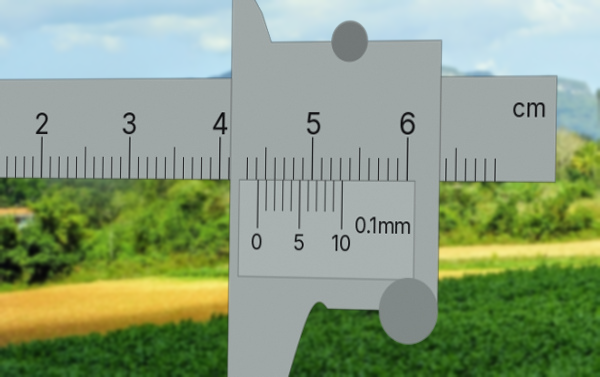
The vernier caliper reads 44.2 mm
